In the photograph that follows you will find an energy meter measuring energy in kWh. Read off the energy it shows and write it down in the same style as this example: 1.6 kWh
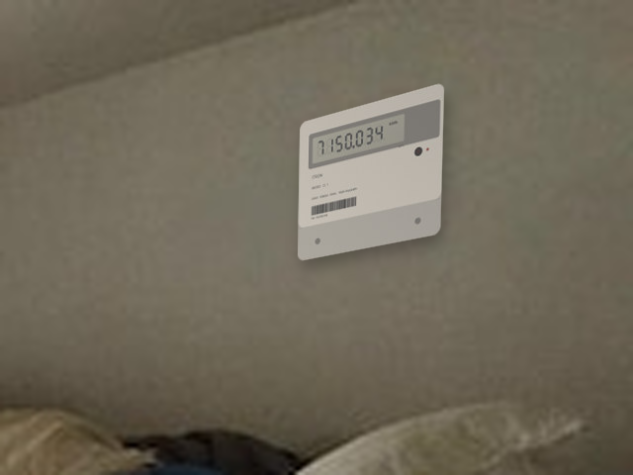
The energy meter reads 7150.034 kWh
